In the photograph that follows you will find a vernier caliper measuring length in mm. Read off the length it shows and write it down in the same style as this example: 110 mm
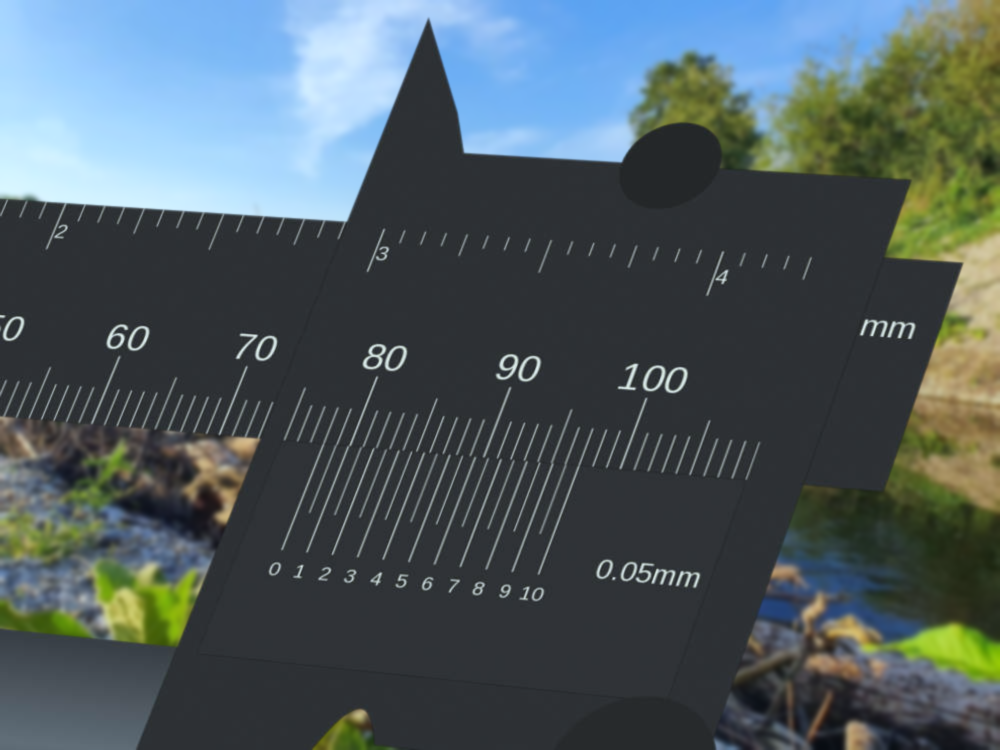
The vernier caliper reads 78.0 mm
